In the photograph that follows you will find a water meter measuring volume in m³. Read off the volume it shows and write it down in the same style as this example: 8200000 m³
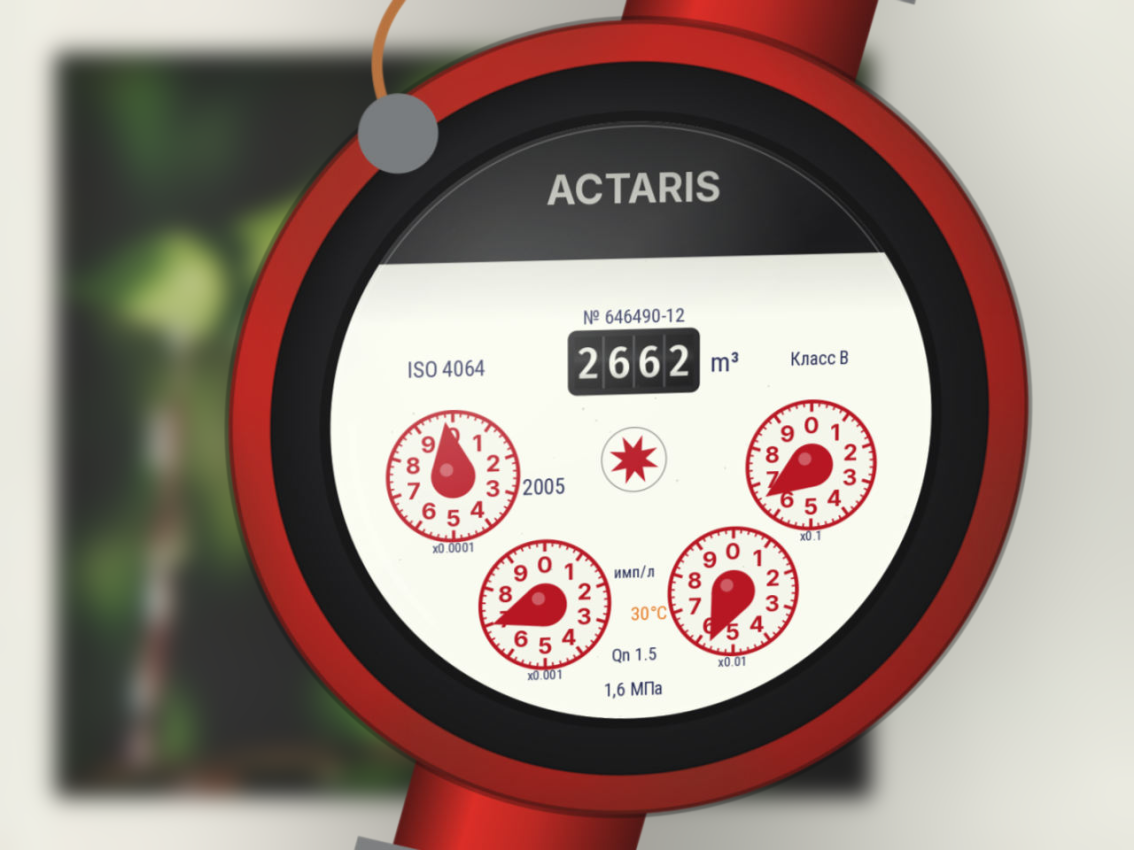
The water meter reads 2662.6569 m³
